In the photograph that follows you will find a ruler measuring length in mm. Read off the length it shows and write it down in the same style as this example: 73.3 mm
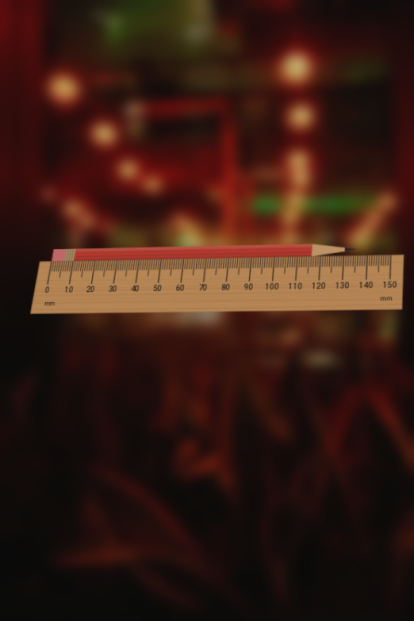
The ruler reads 135 mm
